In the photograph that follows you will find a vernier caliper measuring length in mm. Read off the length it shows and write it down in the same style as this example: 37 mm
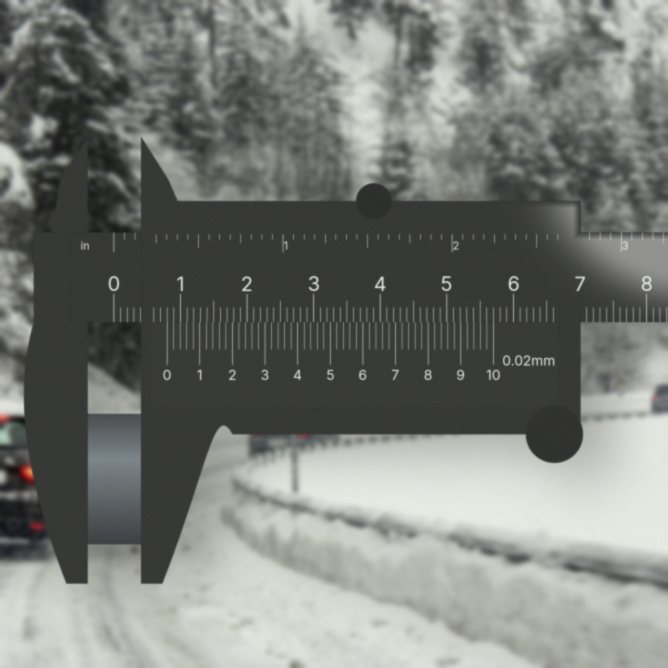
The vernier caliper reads 8.0 mm
